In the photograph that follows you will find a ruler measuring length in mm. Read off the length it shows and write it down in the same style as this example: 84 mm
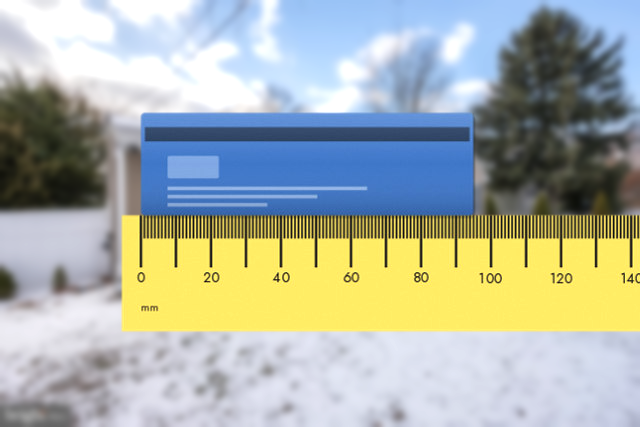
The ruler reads 95 mm
